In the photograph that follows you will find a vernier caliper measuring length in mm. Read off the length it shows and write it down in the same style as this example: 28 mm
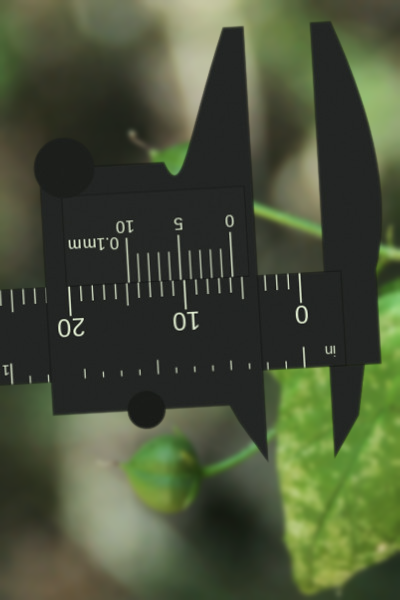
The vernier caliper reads 5.8 mm
